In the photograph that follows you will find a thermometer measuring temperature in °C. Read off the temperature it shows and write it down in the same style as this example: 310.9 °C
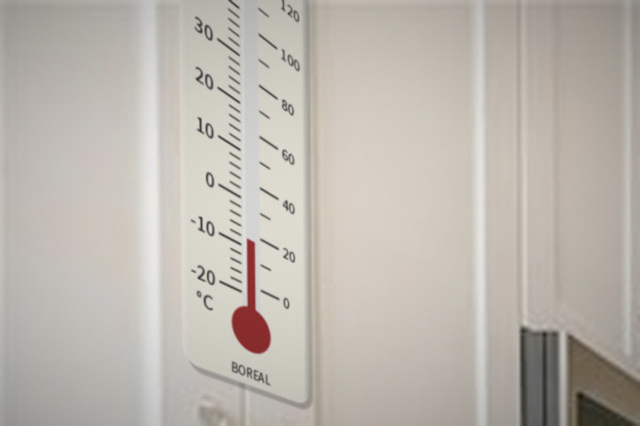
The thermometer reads -8 °C
